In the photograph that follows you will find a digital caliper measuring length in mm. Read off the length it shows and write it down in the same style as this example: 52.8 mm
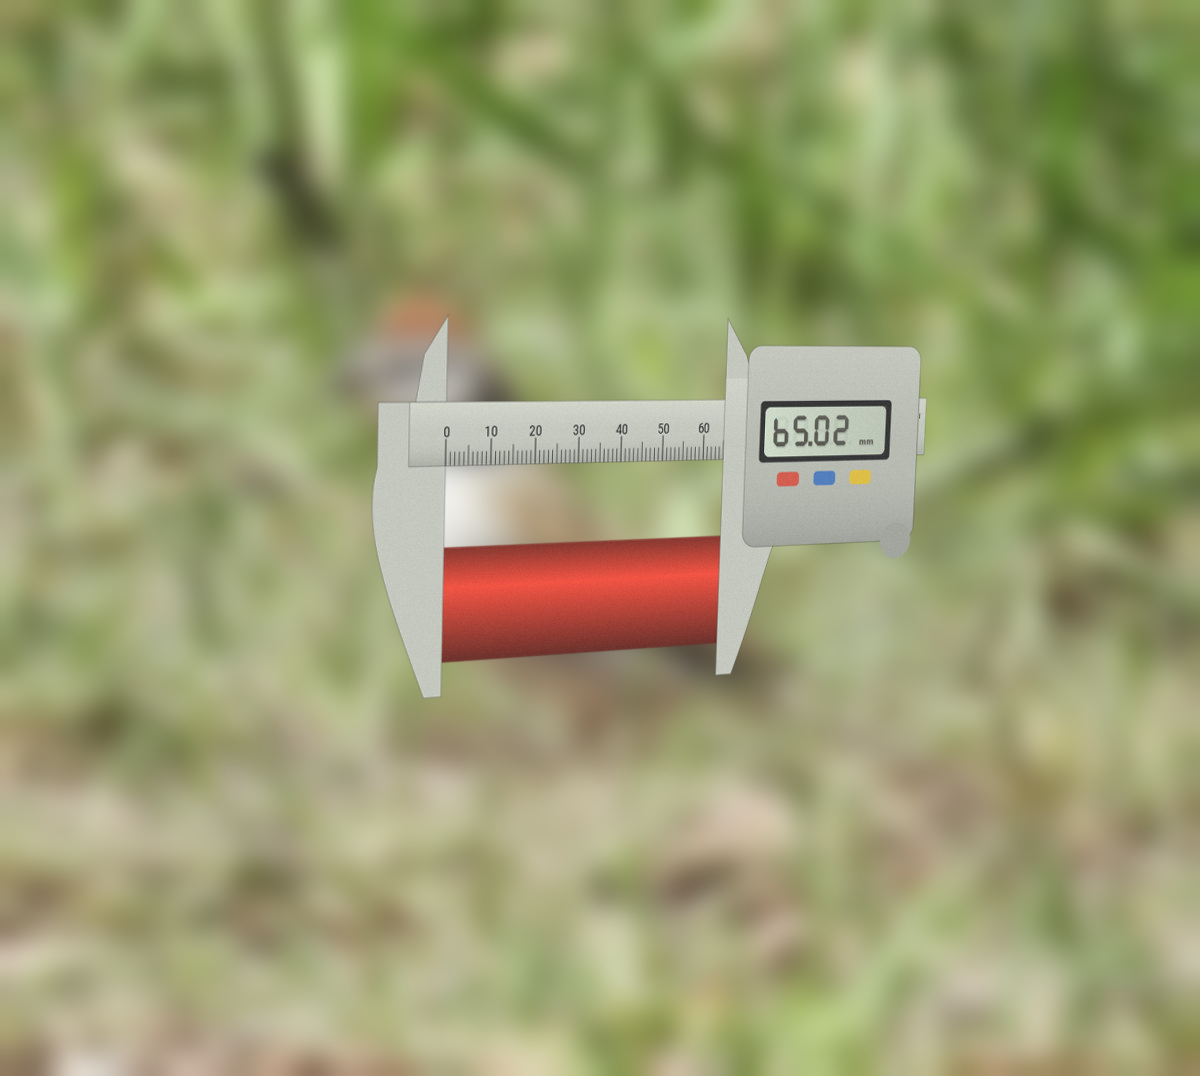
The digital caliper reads 65.02 mm
